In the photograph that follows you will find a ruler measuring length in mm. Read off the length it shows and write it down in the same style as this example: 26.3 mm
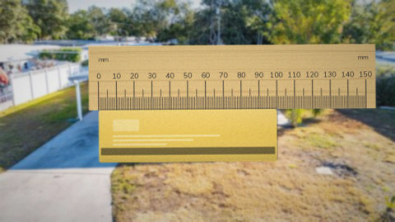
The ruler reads 100 mm
